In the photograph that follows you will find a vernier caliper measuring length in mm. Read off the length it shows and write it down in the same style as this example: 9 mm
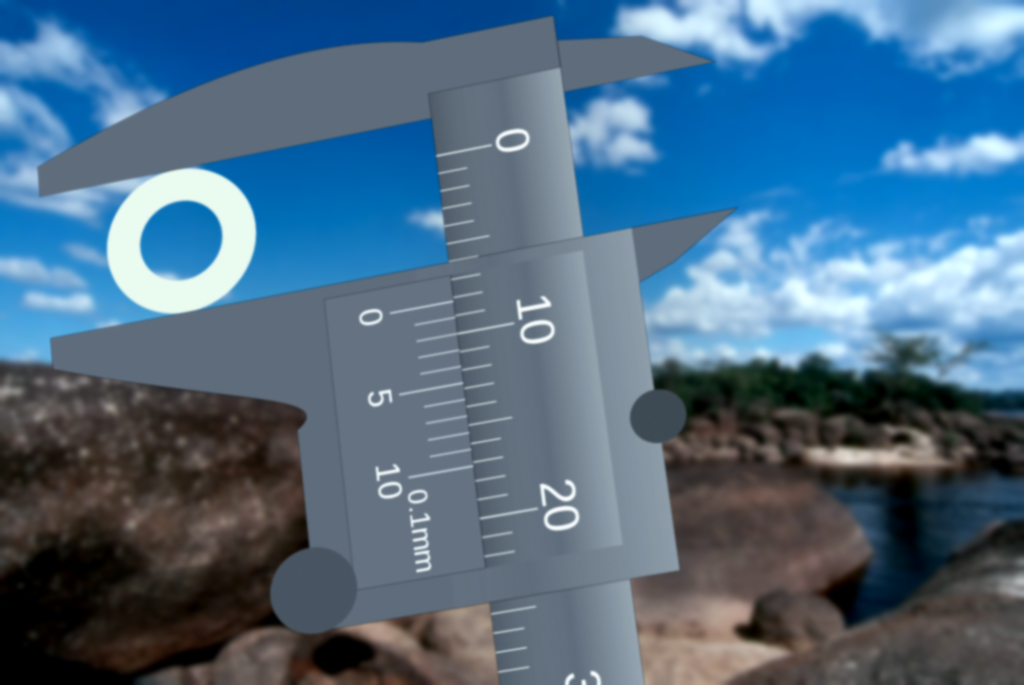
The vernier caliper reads 8.2 mm
